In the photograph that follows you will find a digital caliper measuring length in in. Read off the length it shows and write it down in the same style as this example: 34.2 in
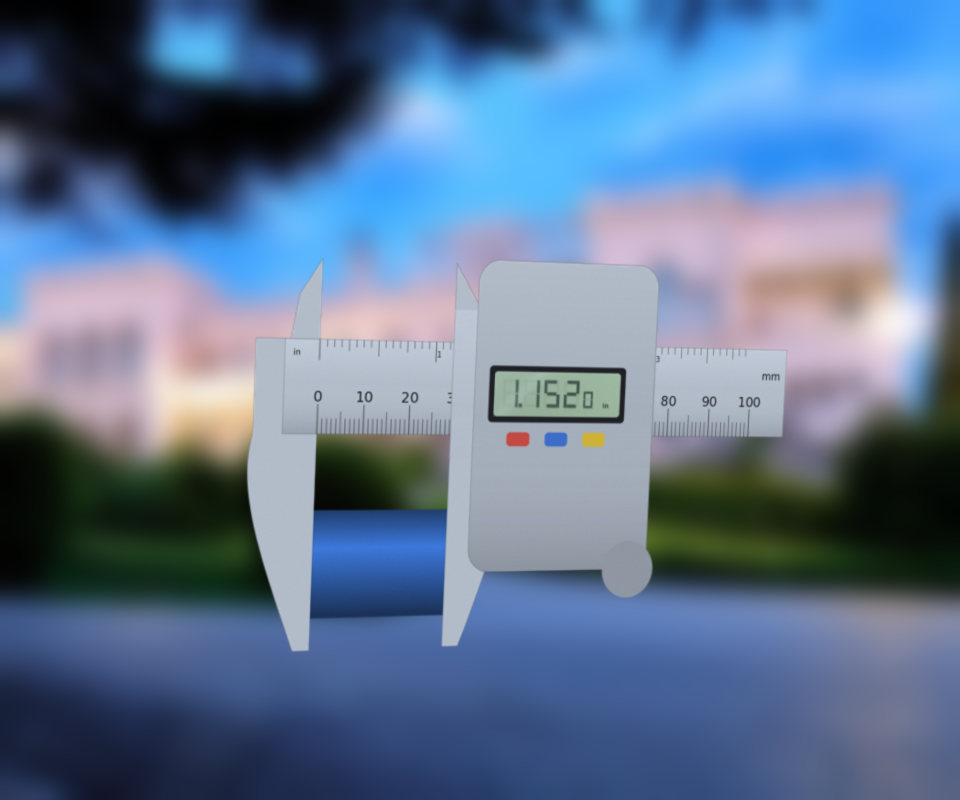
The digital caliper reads 1.1520 in
